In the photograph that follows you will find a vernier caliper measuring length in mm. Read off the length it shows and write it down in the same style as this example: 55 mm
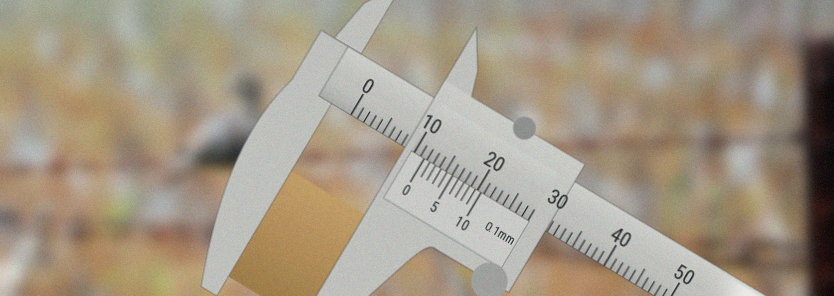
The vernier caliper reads 11.6 mm
